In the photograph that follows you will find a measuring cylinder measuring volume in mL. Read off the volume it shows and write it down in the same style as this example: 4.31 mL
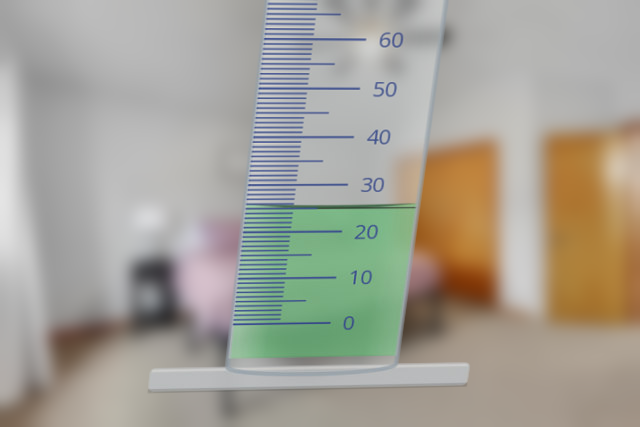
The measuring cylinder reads 25 mL
